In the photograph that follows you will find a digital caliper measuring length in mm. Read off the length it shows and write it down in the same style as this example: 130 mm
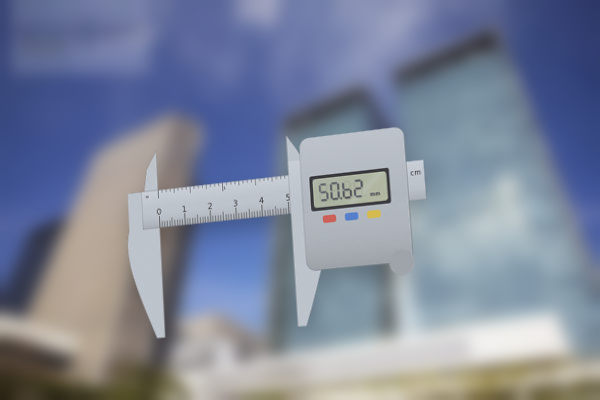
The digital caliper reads 50.62 mm
